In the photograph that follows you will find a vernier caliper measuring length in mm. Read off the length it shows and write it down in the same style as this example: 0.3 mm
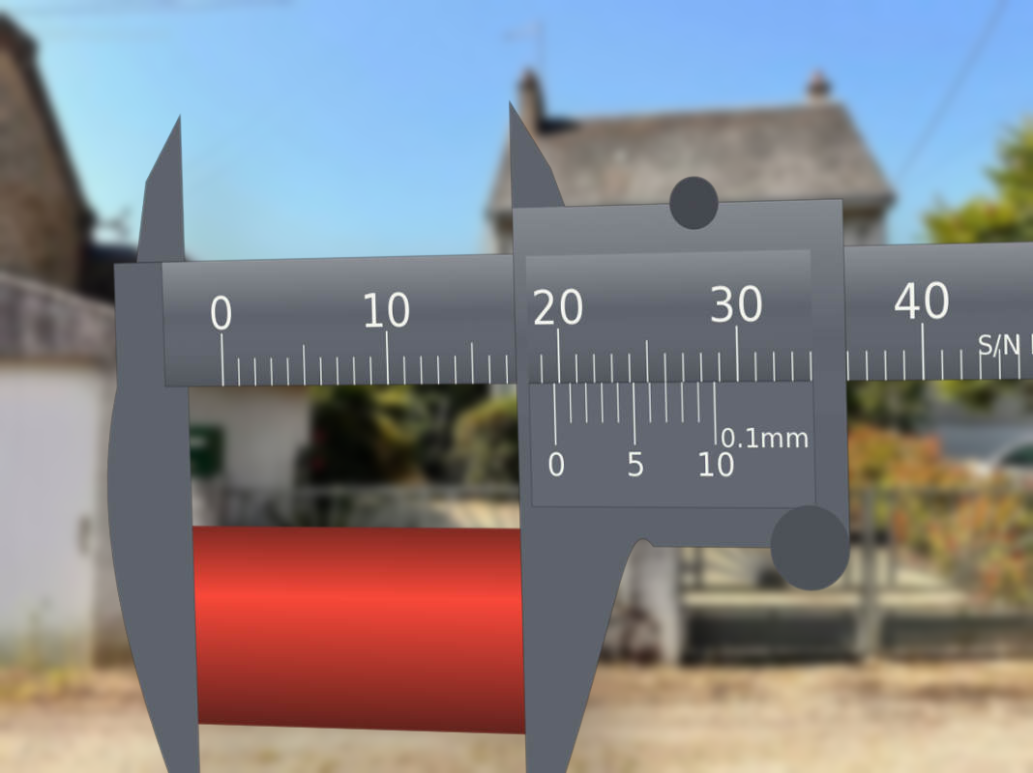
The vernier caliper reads 19.7 mm
